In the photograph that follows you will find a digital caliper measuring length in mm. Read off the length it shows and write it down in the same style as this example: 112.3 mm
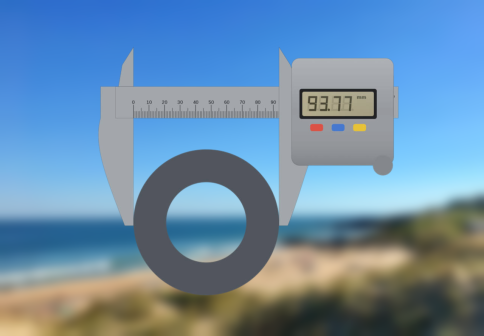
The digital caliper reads 93.77 mm
